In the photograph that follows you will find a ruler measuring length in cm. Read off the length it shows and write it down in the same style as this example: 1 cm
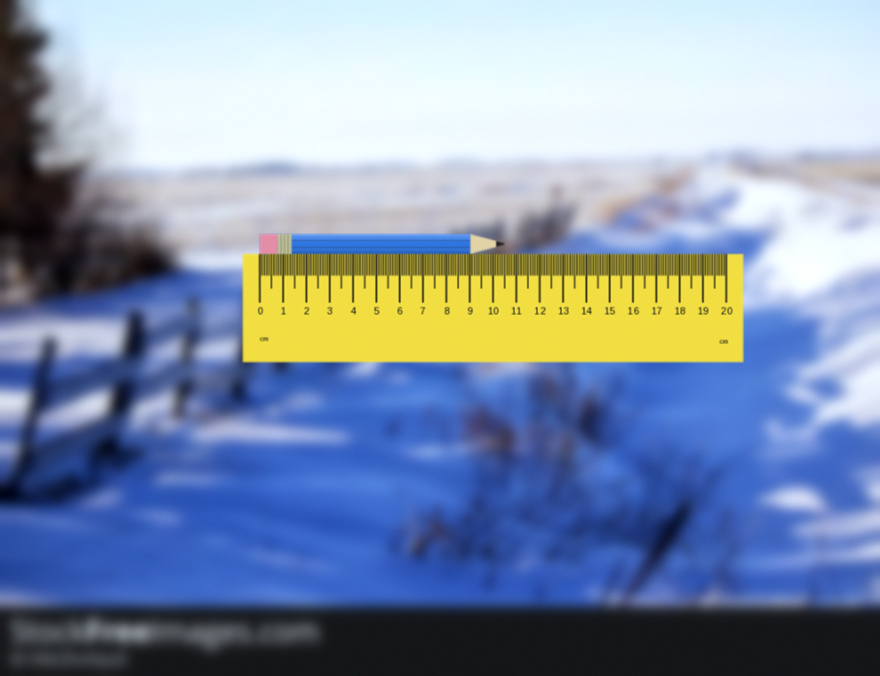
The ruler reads 10.5 cm
